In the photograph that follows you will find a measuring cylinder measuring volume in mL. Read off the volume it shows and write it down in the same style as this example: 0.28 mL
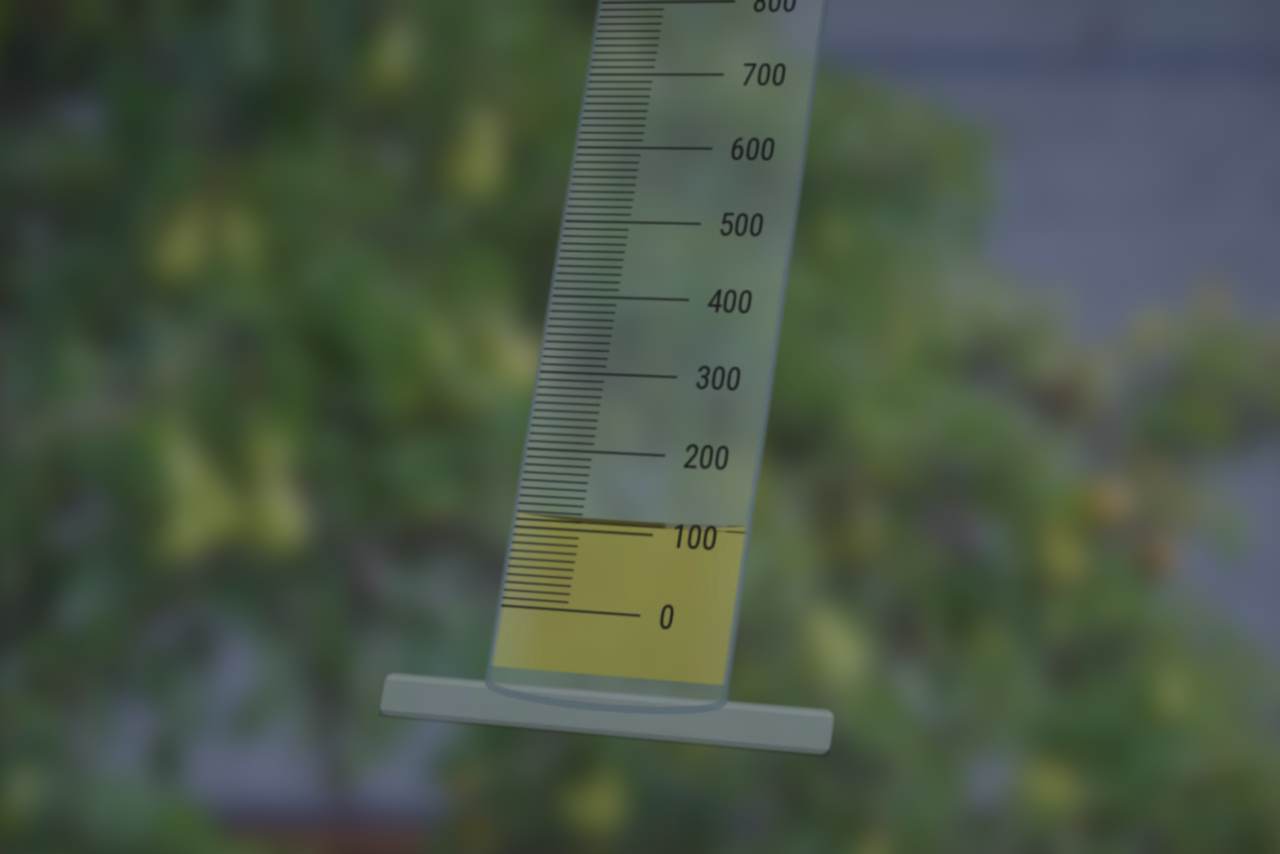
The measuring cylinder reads 110 mL
